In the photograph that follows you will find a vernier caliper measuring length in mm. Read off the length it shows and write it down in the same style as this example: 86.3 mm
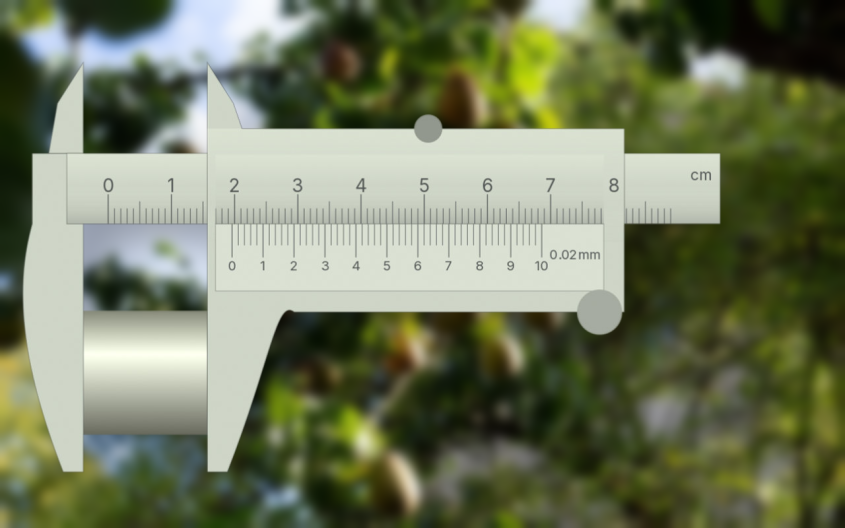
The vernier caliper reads 19.6 mm
